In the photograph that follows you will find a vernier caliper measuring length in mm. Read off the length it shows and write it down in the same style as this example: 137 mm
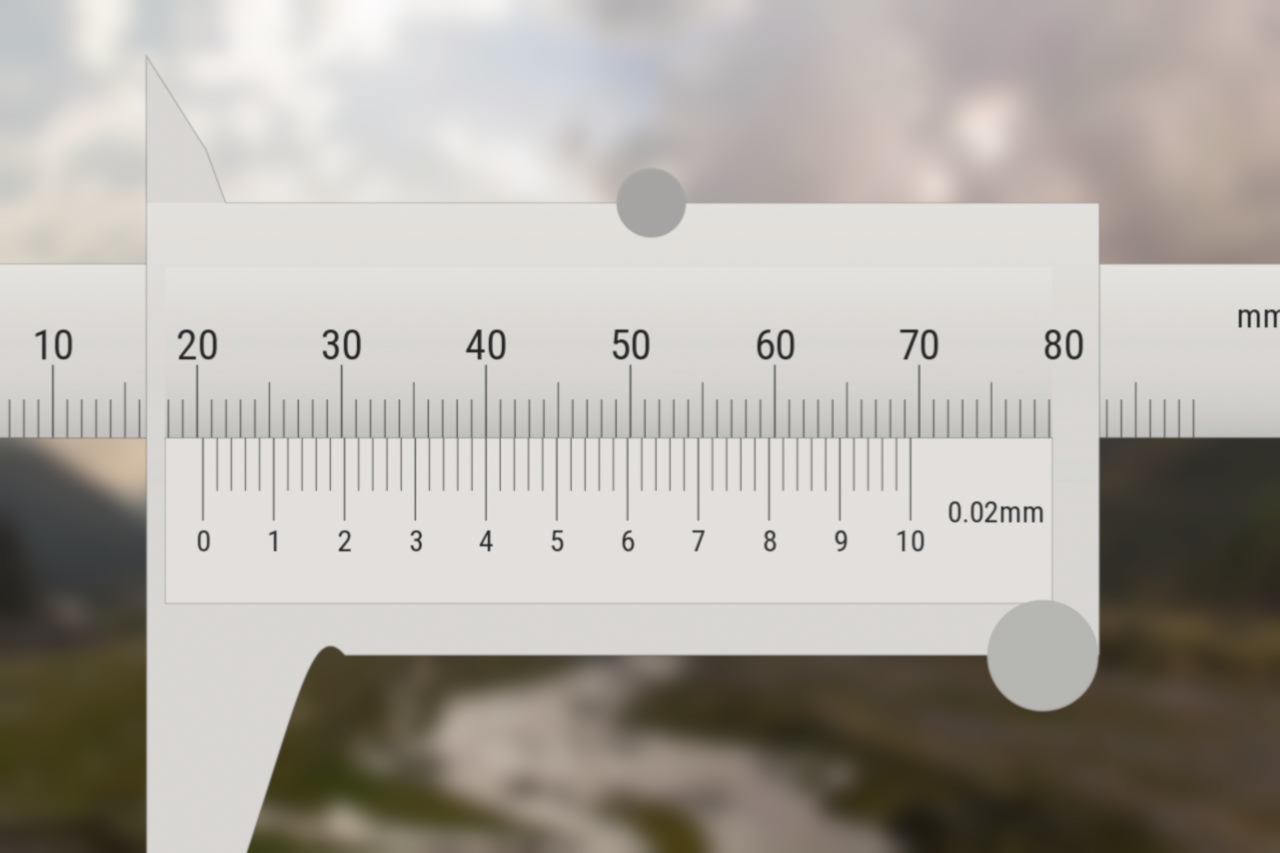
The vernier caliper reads 20.4 mm
